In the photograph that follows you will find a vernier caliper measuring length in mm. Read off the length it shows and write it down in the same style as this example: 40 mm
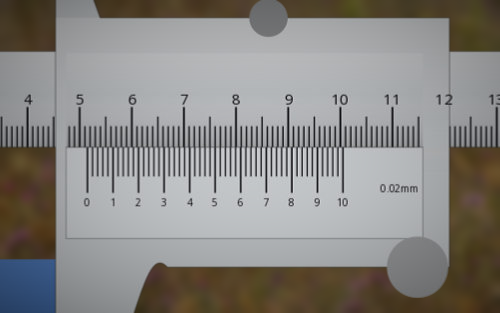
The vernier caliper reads 51.5 mm
